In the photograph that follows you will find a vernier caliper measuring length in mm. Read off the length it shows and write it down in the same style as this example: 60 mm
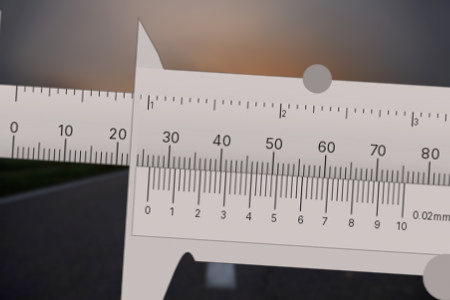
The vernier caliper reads 26.4 mm
